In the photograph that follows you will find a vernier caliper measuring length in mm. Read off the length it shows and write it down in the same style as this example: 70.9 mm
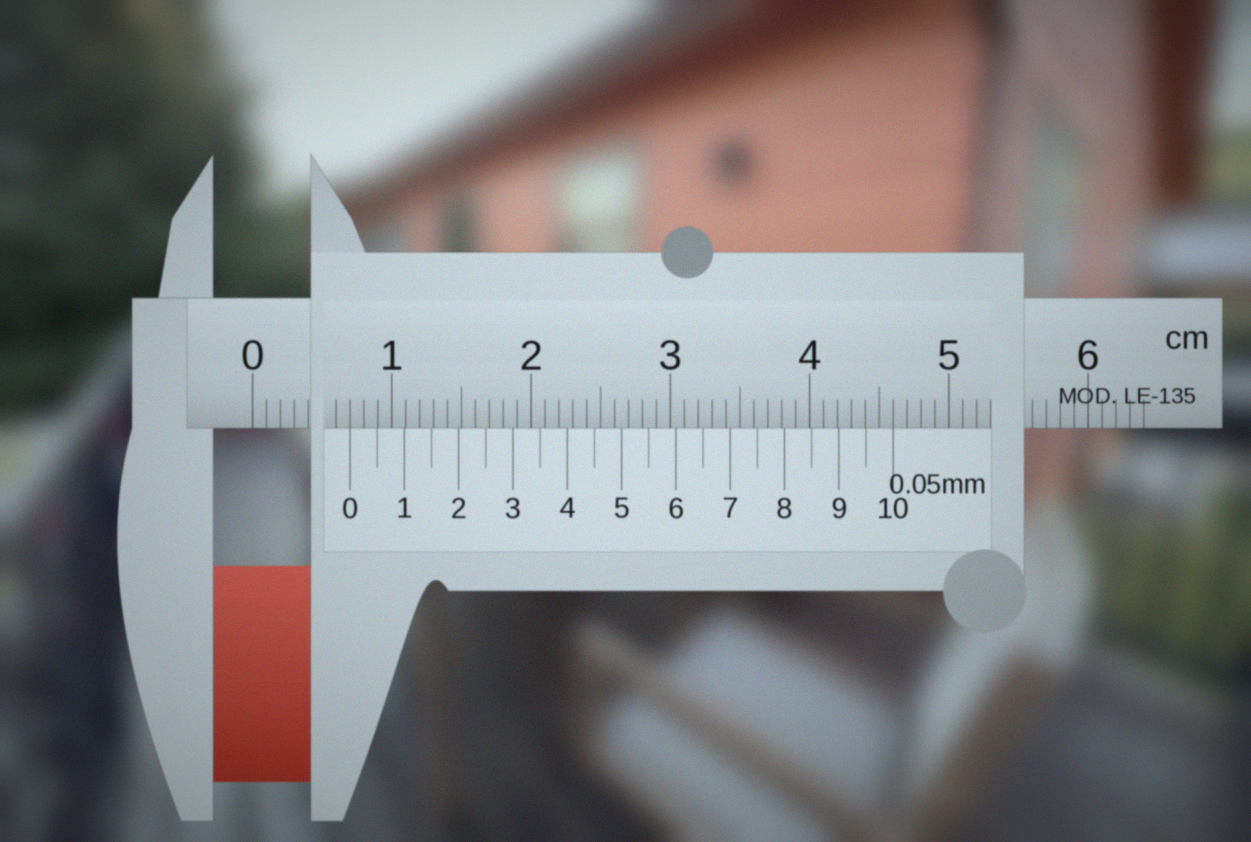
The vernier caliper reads 7.0 mm
